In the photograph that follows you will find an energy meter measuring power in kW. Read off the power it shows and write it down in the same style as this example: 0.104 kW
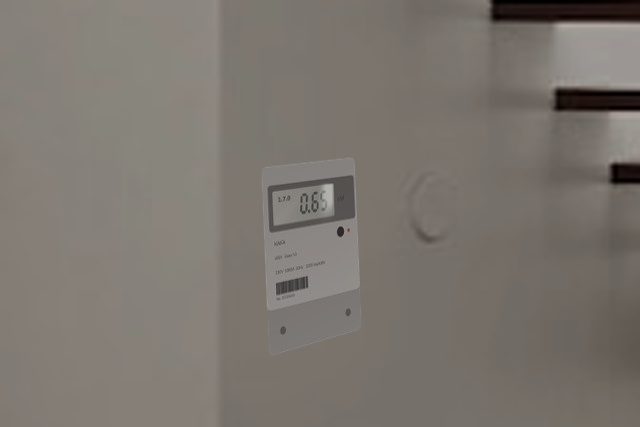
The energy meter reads 0.65 kW
